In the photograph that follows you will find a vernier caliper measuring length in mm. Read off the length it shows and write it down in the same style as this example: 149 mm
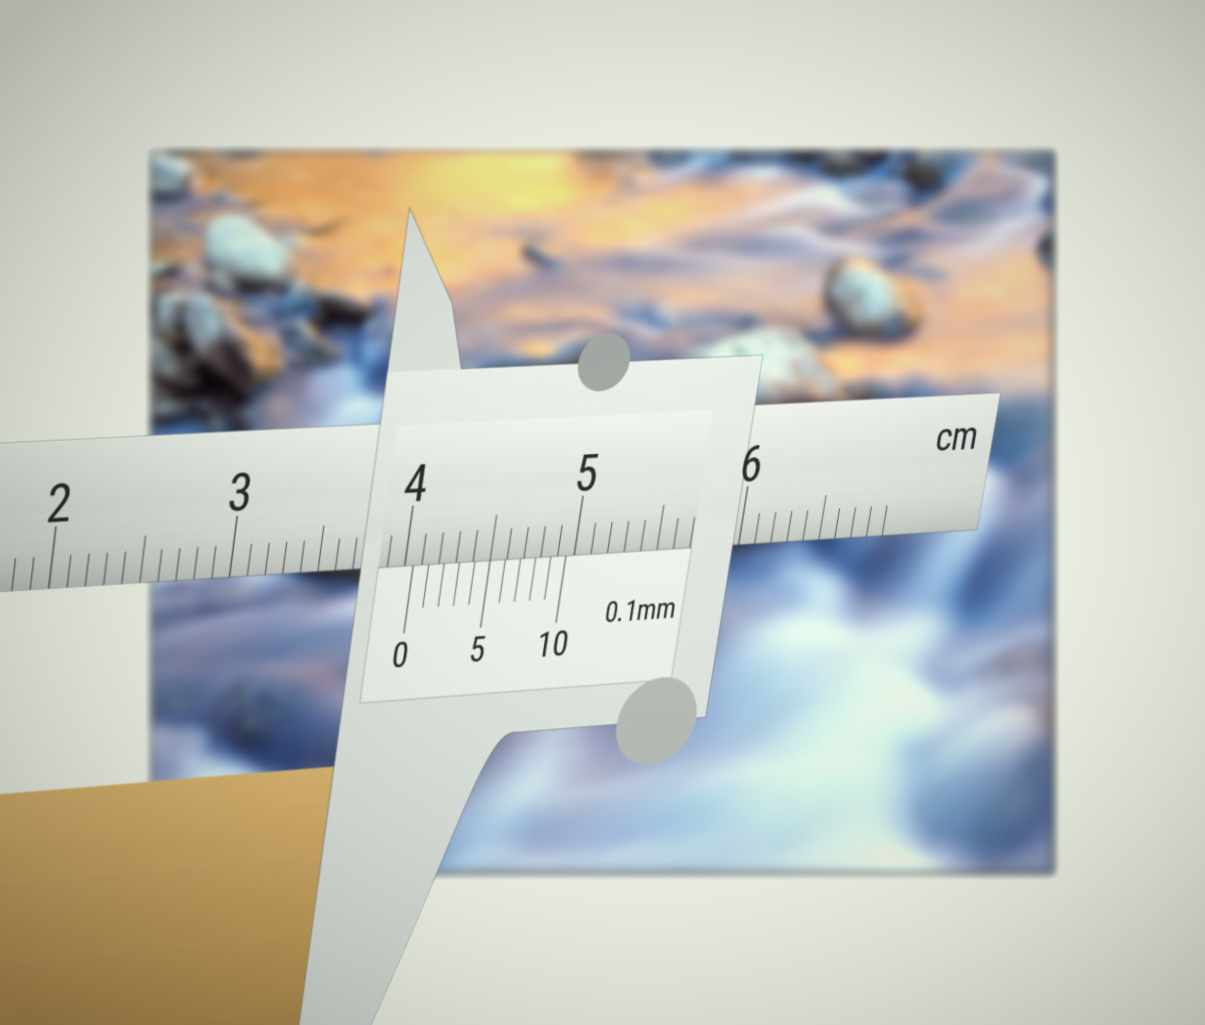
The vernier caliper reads 40.5 mm
